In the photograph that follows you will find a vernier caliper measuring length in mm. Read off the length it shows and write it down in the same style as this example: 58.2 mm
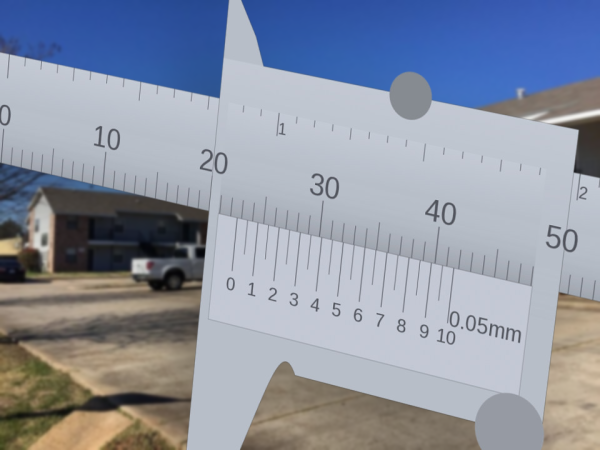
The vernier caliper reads 22.6 mm
